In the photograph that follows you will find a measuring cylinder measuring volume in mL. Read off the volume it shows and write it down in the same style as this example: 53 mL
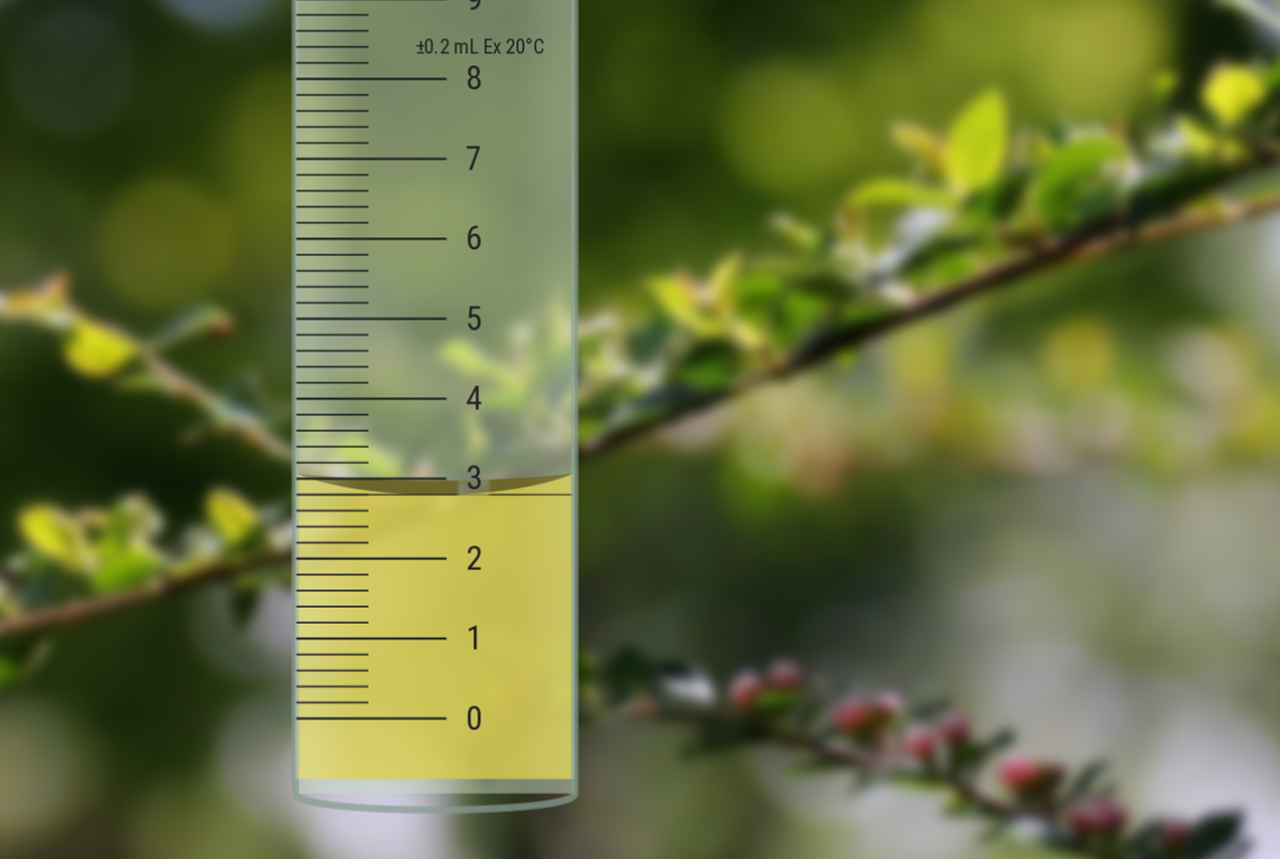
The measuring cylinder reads 2.8 mL
